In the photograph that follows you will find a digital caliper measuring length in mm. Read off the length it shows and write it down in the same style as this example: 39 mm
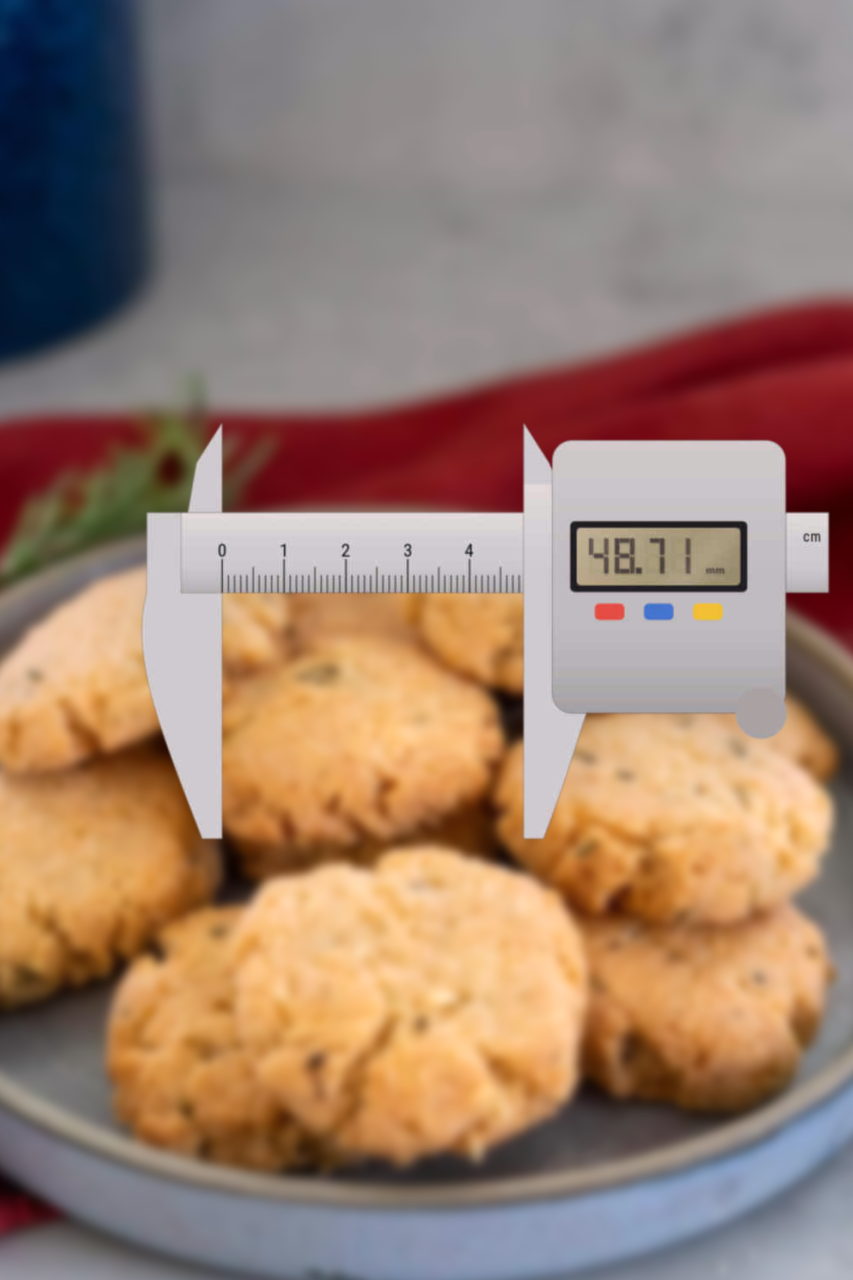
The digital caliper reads 48.71 mm
